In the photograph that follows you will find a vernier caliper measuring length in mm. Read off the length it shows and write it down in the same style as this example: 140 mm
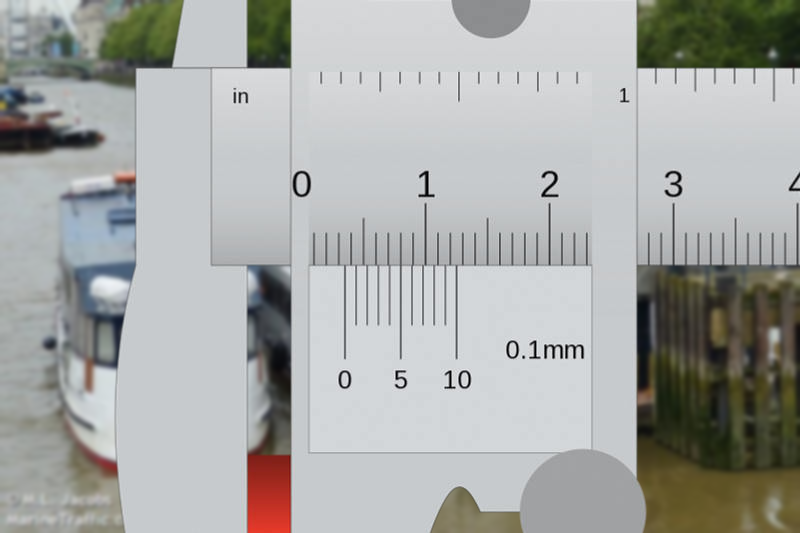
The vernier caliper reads 3.5 mm
